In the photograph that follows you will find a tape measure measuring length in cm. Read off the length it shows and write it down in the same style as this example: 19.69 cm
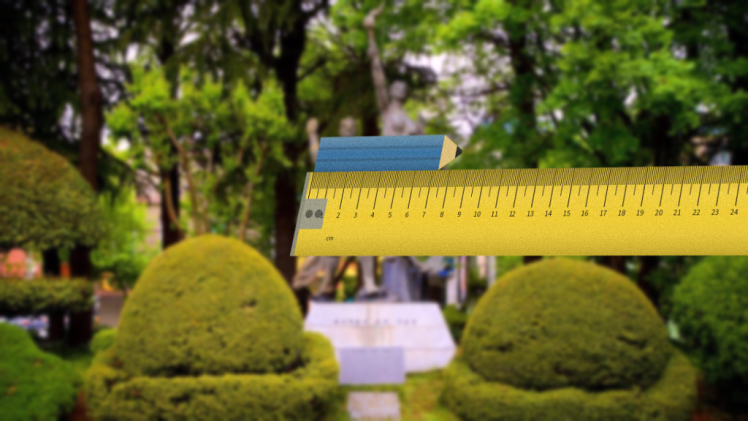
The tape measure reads 8.5 cm
